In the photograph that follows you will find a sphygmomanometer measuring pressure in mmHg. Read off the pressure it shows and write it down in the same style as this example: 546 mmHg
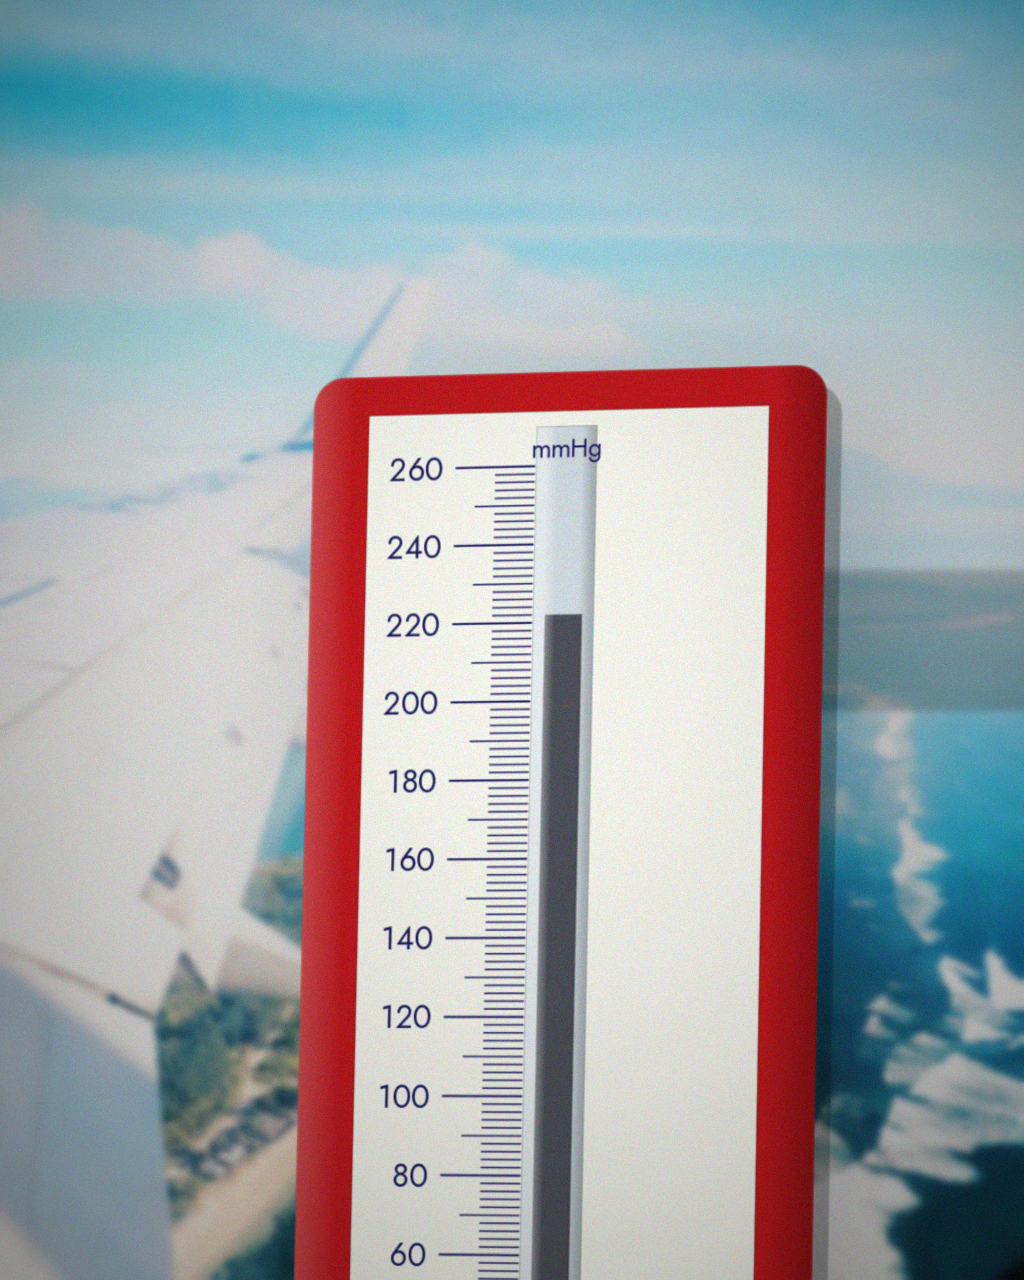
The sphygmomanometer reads 222 mmHg
